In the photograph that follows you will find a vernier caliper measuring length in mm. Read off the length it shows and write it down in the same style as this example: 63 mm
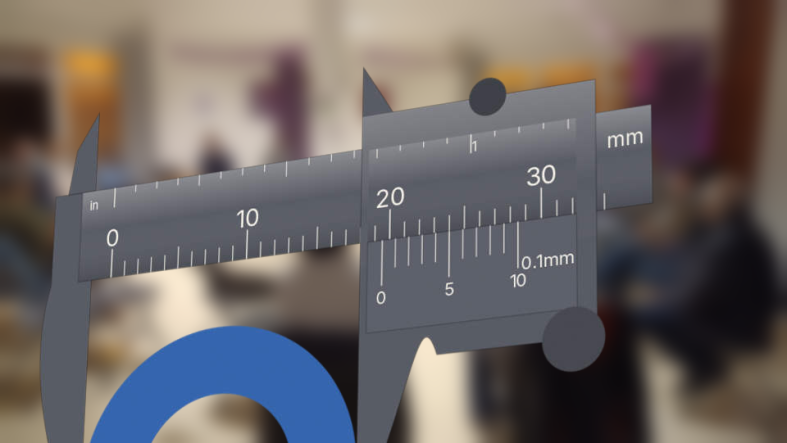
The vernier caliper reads 19.5 mm
